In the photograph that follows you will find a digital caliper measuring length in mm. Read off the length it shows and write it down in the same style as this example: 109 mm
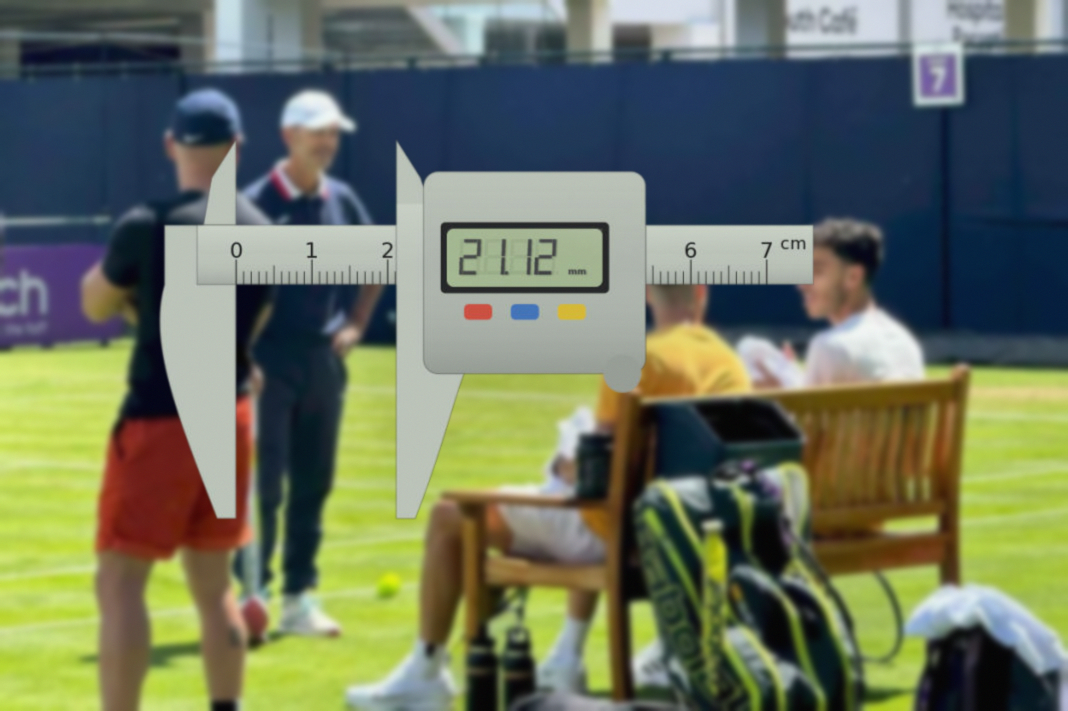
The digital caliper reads 21.12 mm
